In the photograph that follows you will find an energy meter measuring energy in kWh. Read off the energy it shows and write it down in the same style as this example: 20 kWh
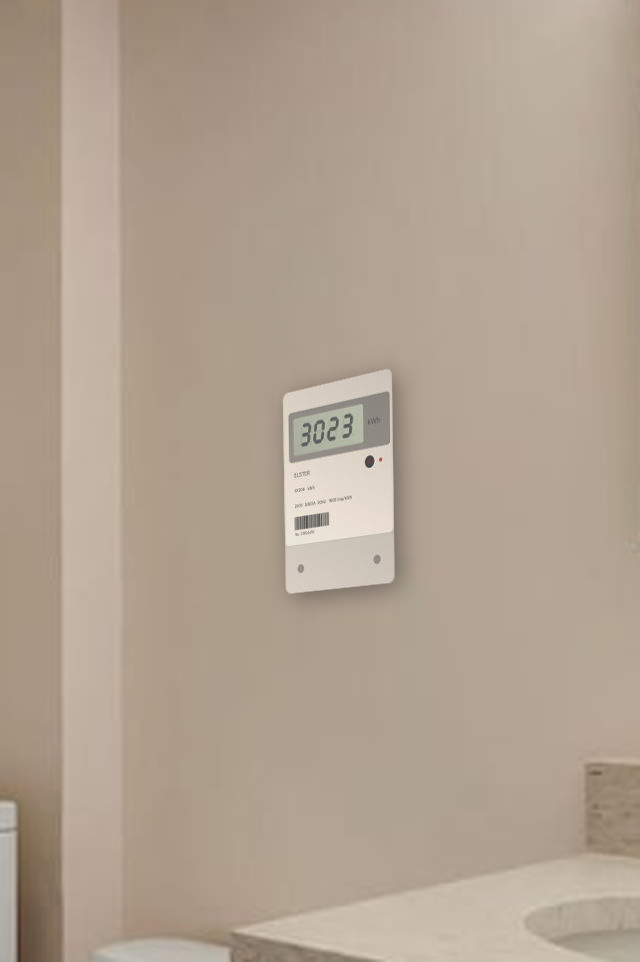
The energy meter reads 3023 kWh
